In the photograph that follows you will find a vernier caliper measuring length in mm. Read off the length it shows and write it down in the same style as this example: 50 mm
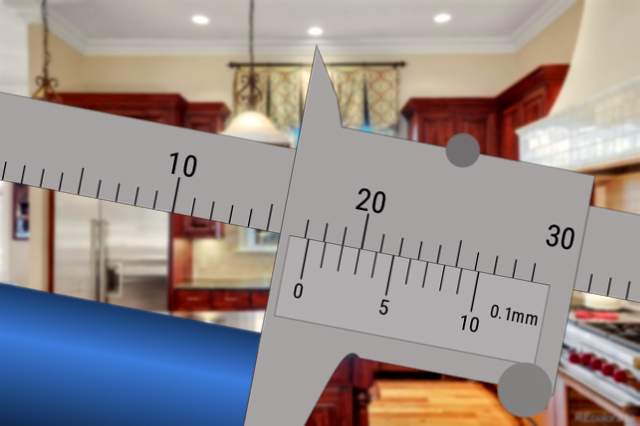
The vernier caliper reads 17.2 mm
